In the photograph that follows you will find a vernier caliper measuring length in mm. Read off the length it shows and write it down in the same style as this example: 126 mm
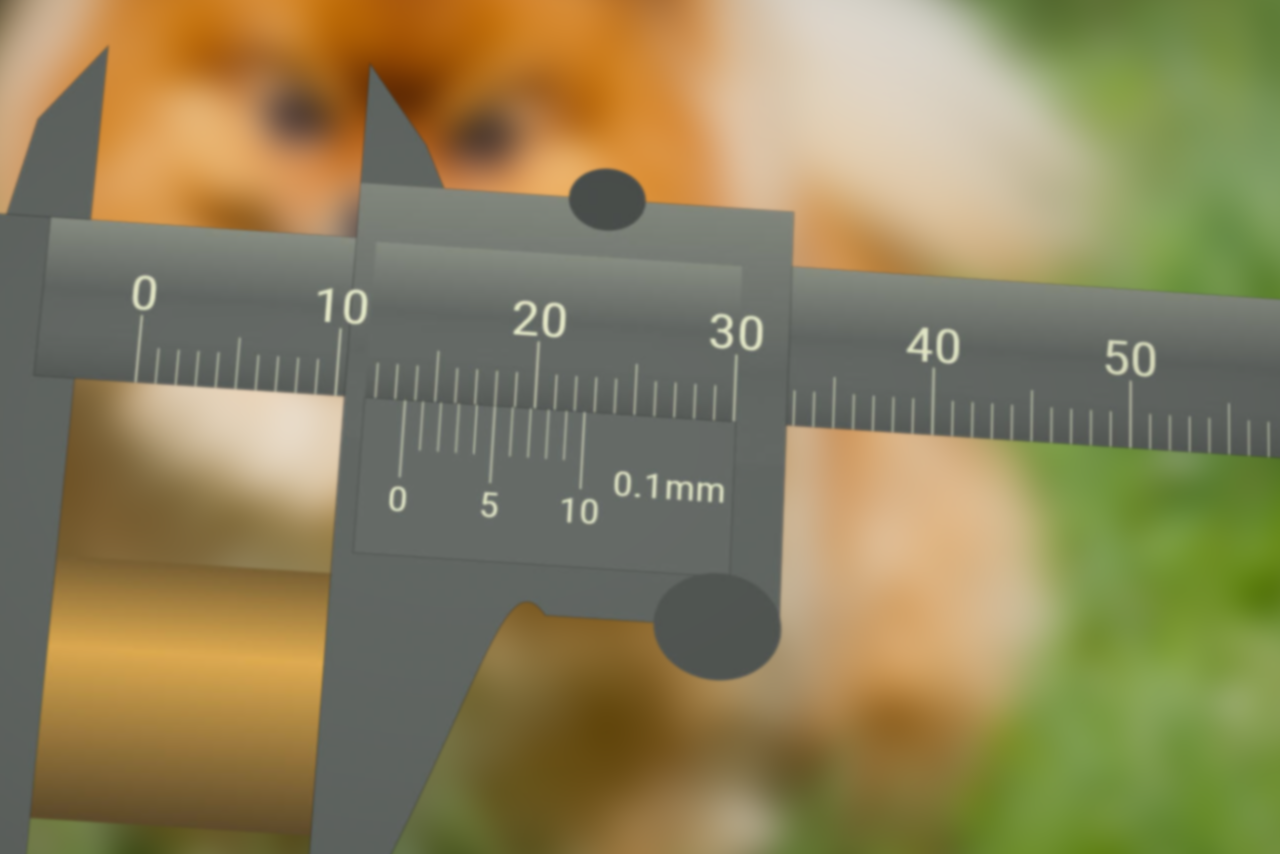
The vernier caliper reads 13.5 mm
